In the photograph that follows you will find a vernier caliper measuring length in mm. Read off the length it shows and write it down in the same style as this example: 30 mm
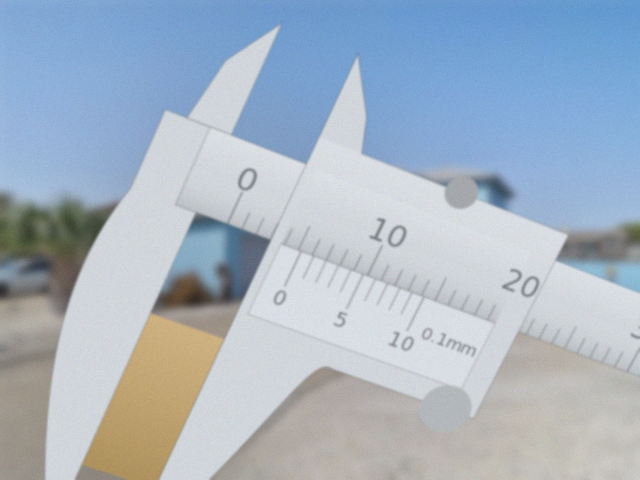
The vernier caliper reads 5.2 mm
